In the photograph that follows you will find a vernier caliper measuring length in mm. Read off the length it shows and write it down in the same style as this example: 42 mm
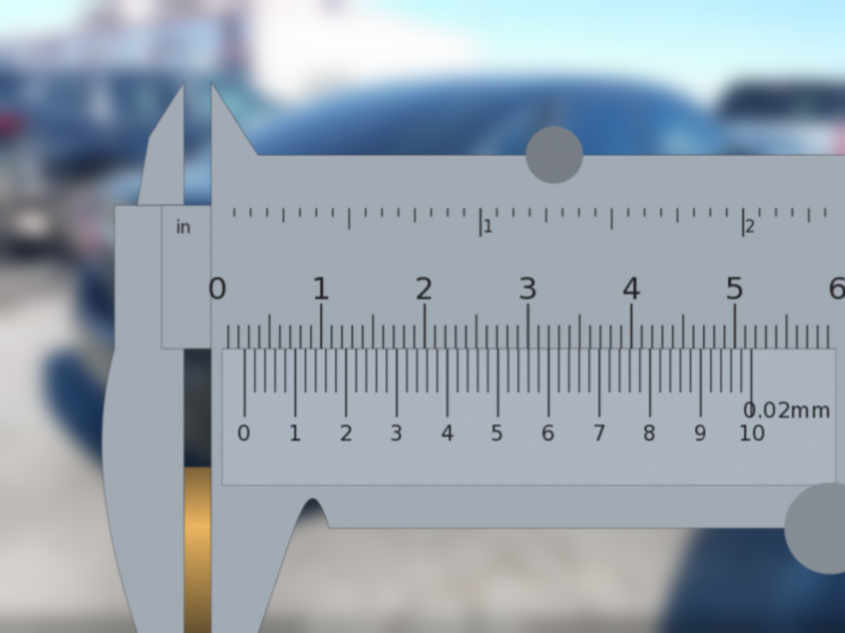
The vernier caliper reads 2.6 mm
